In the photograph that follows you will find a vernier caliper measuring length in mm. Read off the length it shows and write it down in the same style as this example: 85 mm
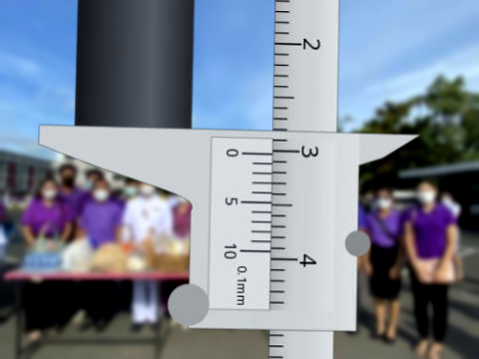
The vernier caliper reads 30.3 mm
